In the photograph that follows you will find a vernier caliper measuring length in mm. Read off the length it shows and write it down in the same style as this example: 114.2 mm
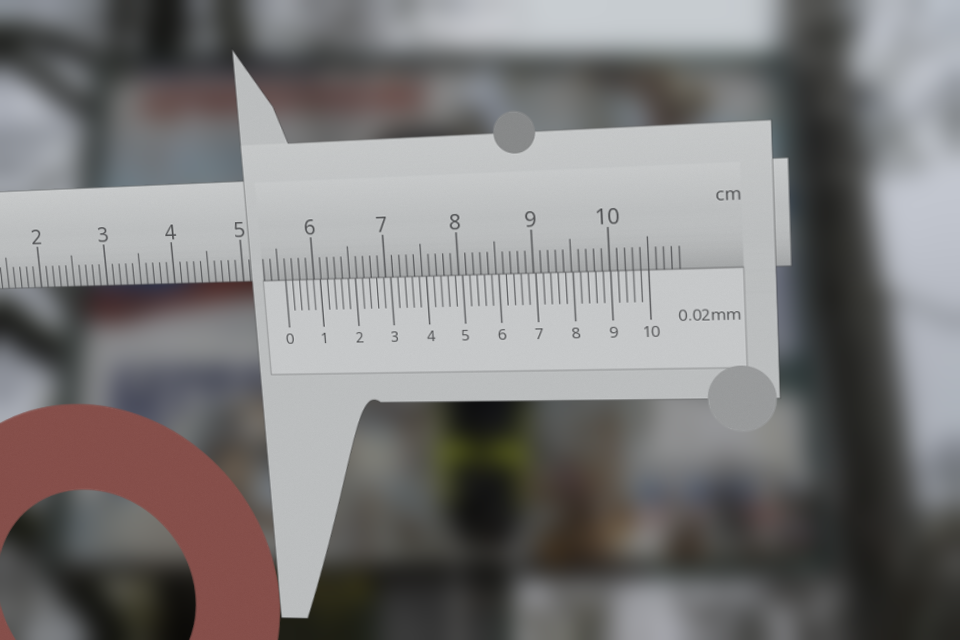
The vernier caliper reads 56.0 mm
